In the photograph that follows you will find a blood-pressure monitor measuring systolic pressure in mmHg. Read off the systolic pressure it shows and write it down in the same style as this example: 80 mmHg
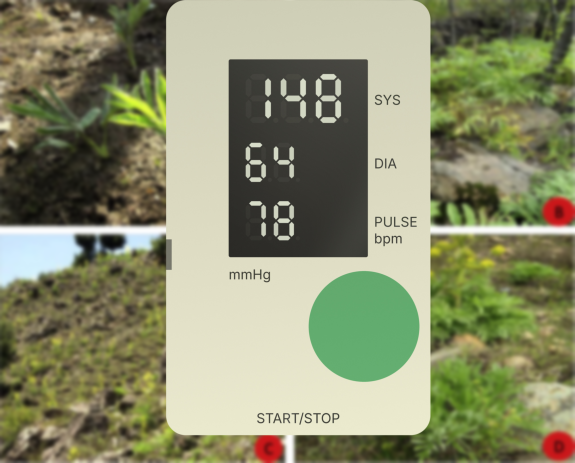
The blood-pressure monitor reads 148 mmHg
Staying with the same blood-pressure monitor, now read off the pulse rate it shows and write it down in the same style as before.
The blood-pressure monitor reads 78 bpm
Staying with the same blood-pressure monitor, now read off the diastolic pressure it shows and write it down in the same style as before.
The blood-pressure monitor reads 64 mmHg
